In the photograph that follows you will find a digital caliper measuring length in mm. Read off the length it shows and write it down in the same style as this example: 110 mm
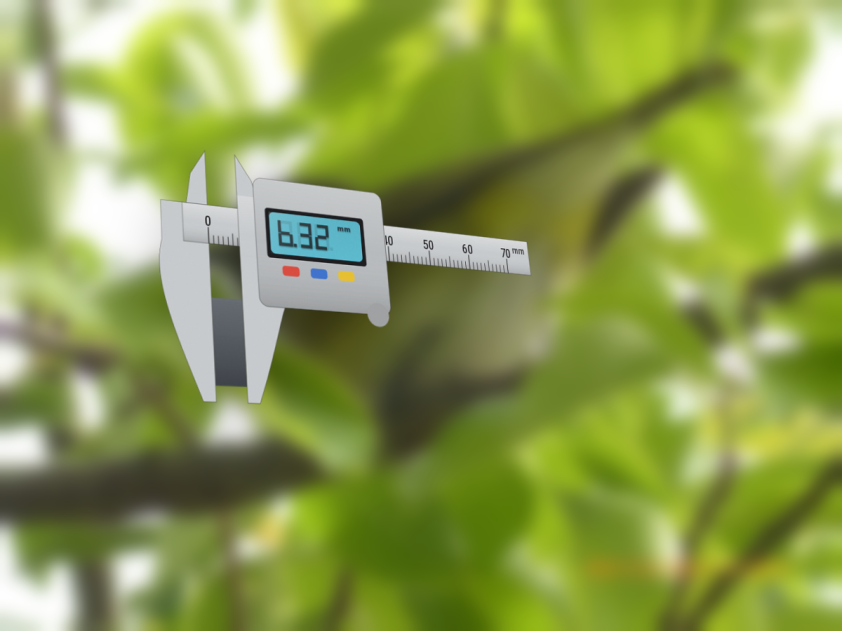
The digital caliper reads 6.32 mm
